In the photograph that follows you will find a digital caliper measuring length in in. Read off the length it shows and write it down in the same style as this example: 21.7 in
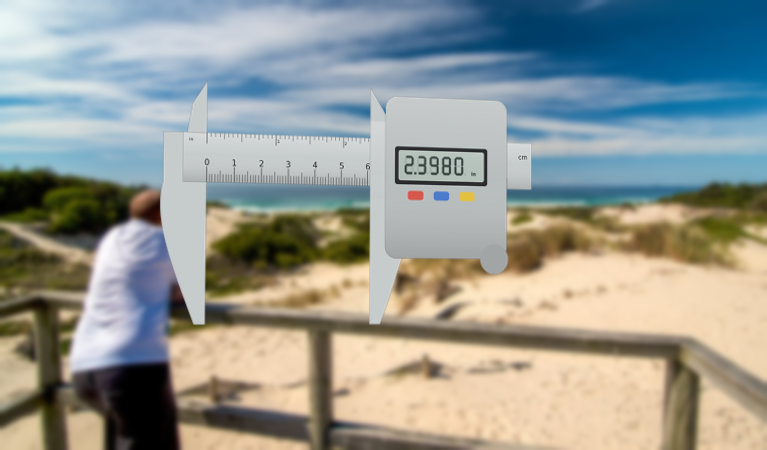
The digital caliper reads 2.3980 in
